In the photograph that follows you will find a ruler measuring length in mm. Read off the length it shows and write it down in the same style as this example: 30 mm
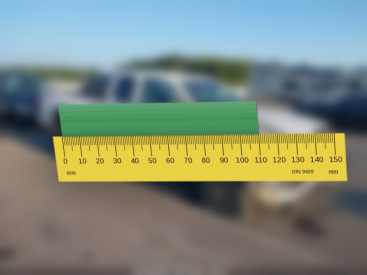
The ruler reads 110 mm
